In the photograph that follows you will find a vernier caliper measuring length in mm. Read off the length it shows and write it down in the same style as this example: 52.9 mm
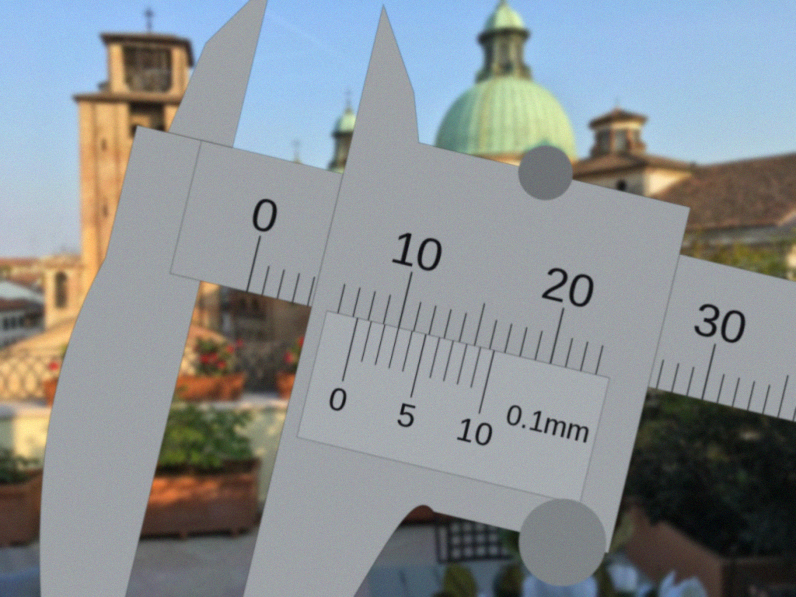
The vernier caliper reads 7.3 mm
